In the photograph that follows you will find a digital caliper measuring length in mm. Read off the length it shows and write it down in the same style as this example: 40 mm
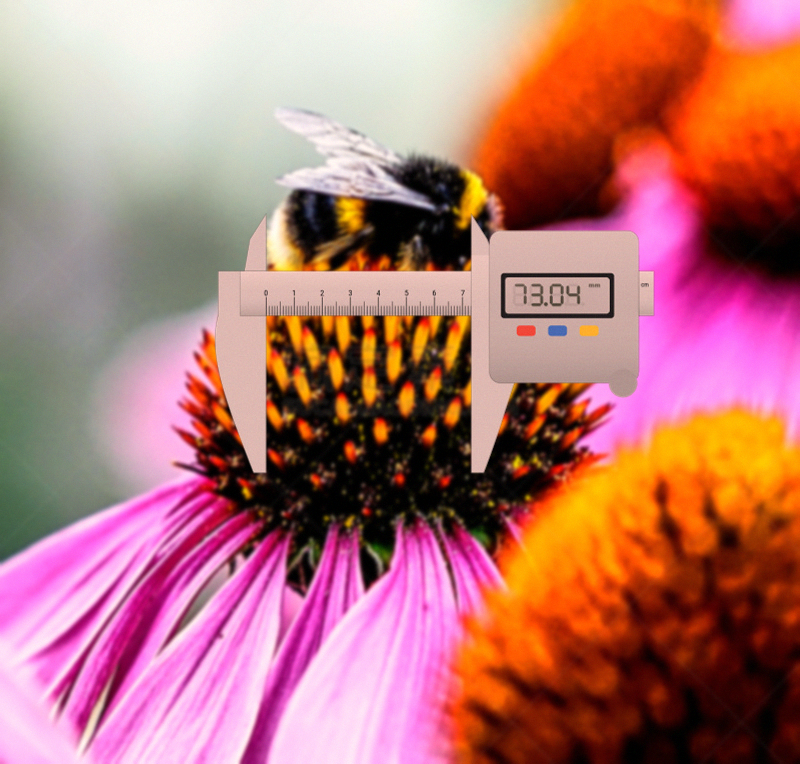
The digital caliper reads 73.04 mm
